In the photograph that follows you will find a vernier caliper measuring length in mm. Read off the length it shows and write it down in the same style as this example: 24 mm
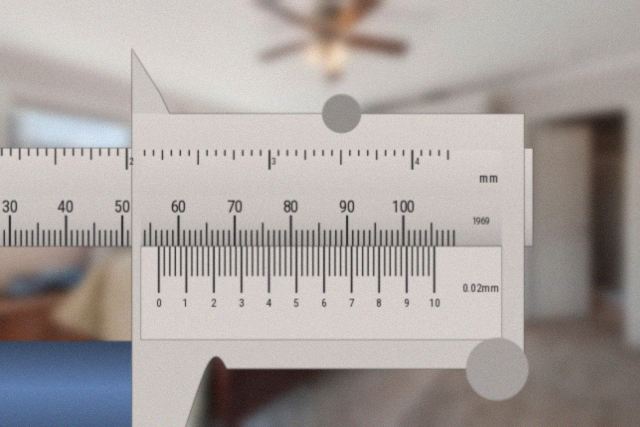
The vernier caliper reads 56.5 mm
